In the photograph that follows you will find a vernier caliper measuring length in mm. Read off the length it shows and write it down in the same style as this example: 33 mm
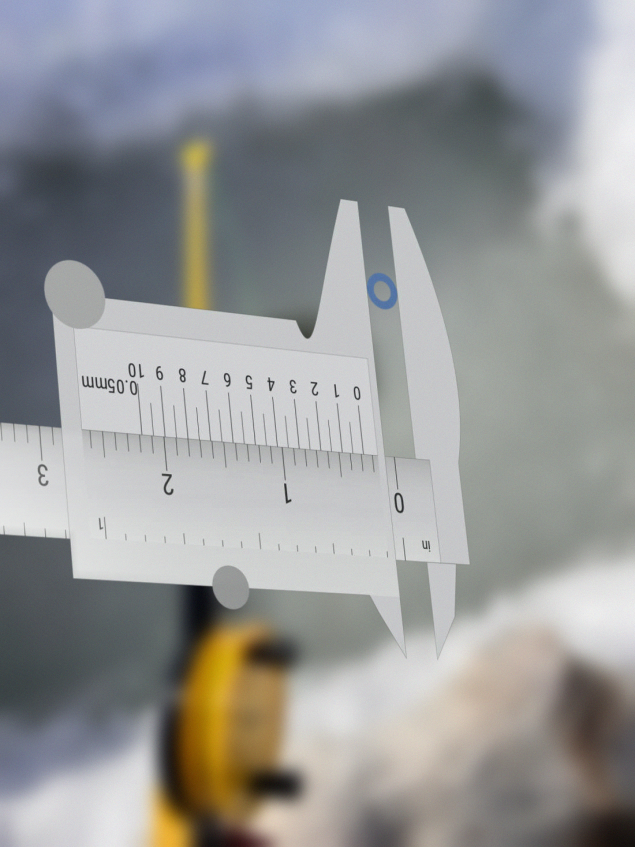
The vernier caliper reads 2.8 mm
